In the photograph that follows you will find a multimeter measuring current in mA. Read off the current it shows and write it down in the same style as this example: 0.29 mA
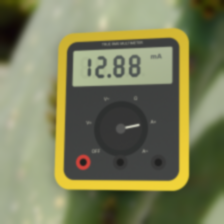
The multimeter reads 12.88 mA
